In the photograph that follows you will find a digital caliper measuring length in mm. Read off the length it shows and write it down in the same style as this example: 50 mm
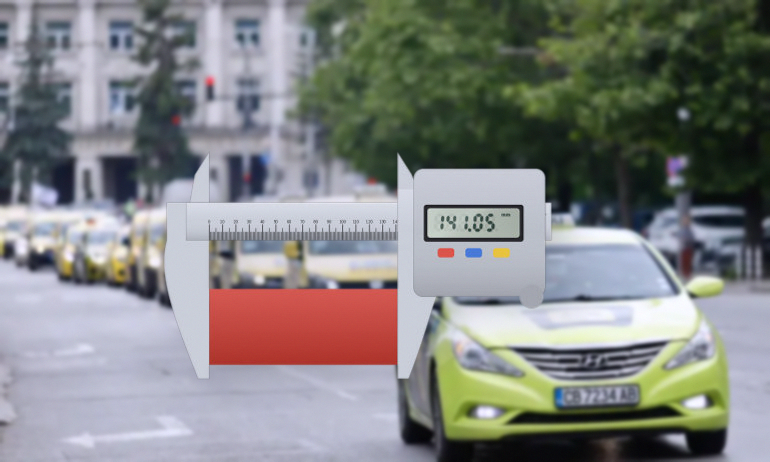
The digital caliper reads 141.05 mm
